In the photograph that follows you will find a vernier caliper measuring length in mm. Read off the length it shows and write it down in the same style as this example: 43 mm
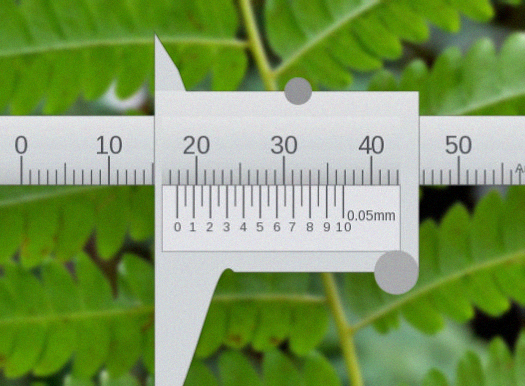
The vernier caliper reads 17.8 mm
